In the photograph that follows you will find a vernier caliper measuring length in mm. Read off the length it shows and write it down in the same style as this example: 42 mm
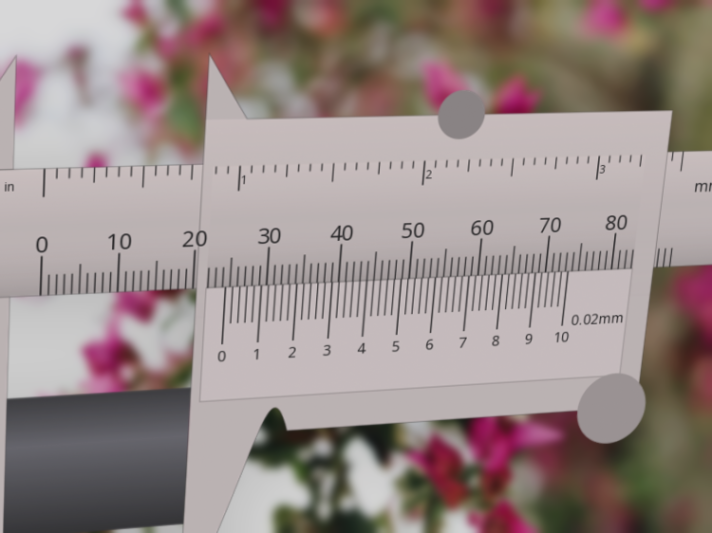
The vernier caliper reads 24.4 mm
